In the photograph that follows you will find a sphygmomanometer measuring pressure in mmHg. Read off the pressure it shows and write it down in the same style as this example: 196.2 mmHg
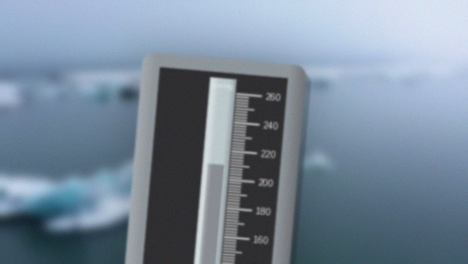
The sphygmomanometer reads 210 mmHg
